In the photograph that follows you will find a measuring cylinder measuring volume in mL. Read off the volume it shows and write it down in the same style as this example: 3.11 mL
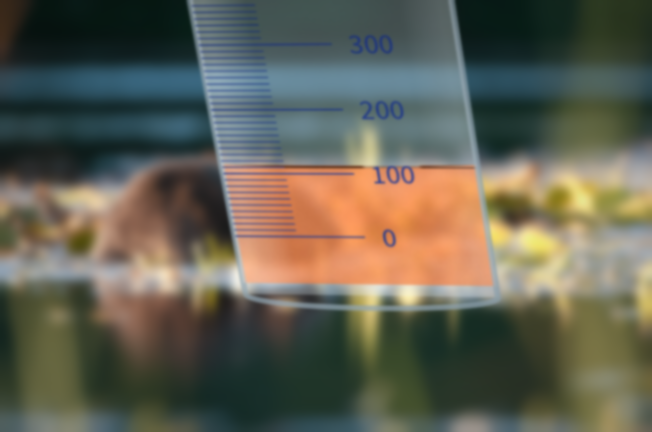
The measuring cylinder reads 110 mL
